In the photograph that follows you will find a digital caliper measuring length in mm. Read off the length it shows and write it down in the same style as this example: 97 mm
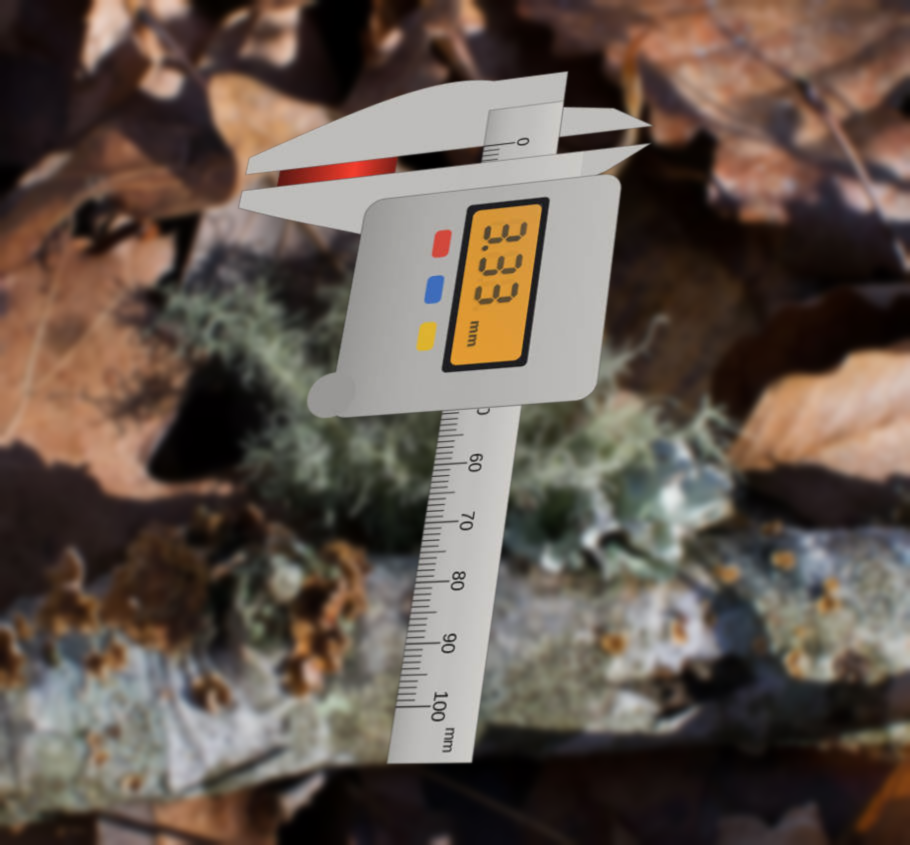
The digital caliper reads 3.33 mm
